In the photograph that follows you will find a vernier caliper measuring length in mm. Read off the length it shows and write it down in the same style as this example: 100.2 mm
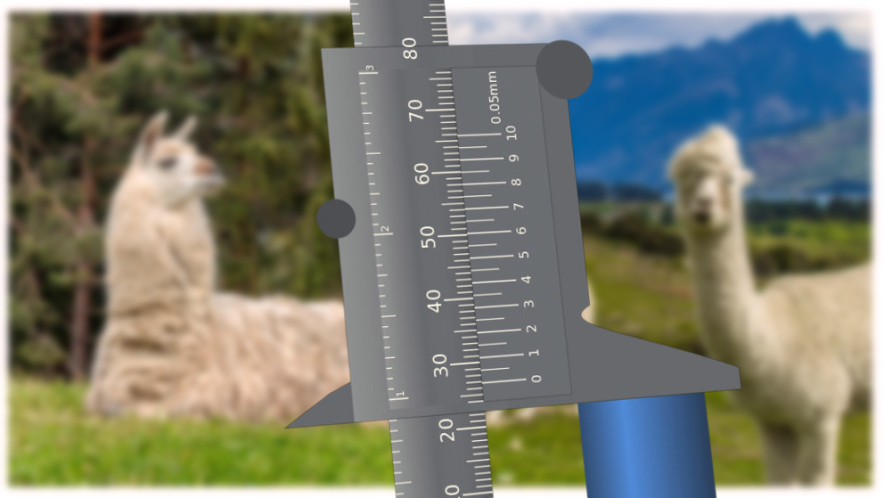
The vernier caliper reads 26.8 mm
